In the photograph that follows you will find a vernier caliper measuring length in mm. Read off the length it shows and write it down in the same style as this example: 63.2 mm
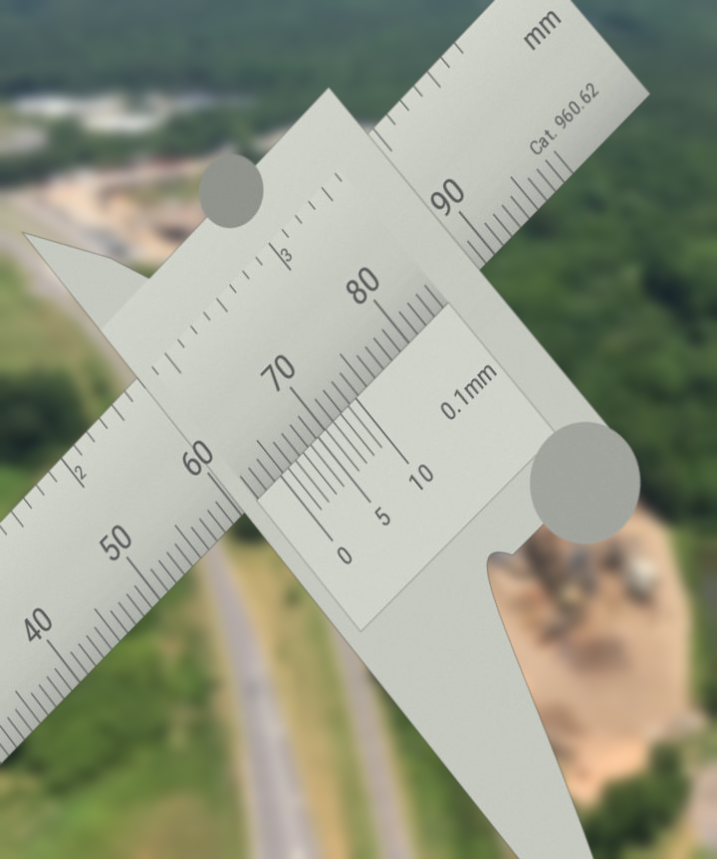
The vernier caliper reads 64.7 mm
